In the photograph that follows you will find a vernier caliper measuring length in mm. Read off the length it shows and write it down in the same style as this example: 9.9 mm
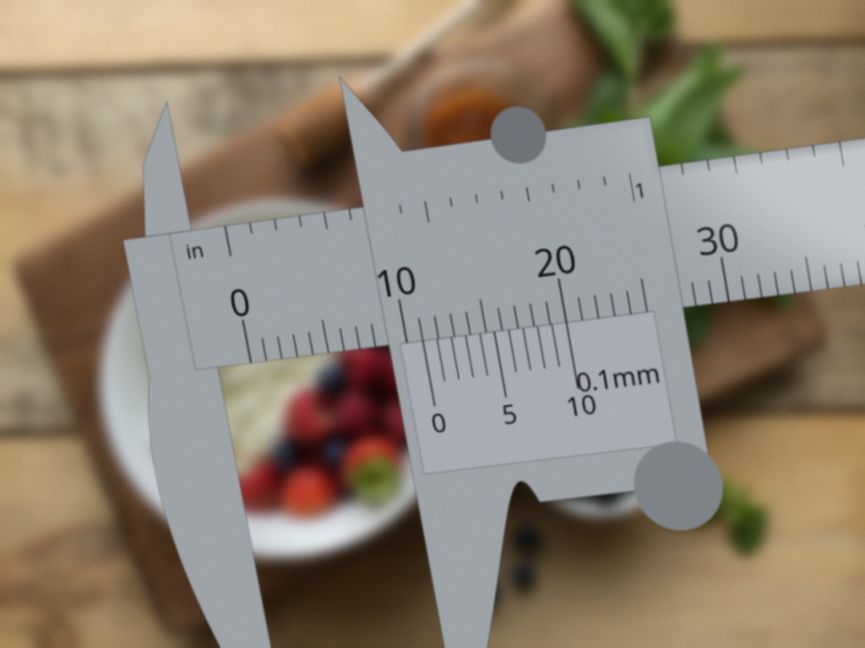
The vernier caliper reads 11.0 mm
